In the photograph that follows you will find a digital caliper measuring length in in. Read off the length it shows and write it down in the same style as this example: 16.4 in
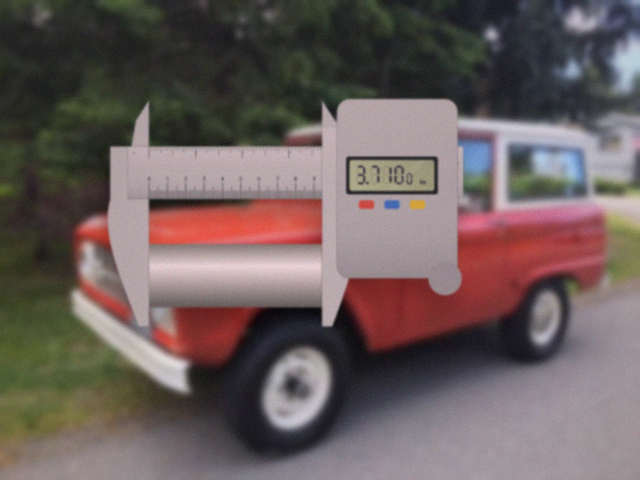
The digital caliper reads 3.7100 in
